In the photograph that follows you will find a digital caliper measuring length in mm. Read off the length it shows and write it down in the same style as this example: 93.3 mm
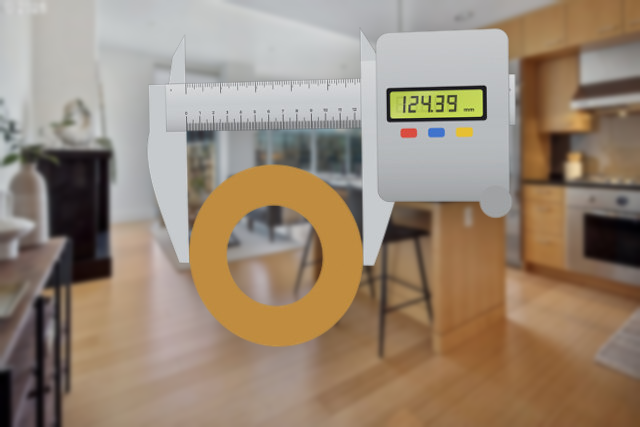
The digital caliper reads 124.39 mm
